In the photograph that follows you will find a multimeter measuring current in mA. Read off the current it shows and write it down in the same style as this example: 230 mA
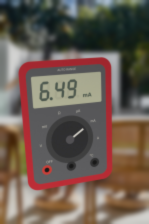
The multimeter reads 6.49 mA
